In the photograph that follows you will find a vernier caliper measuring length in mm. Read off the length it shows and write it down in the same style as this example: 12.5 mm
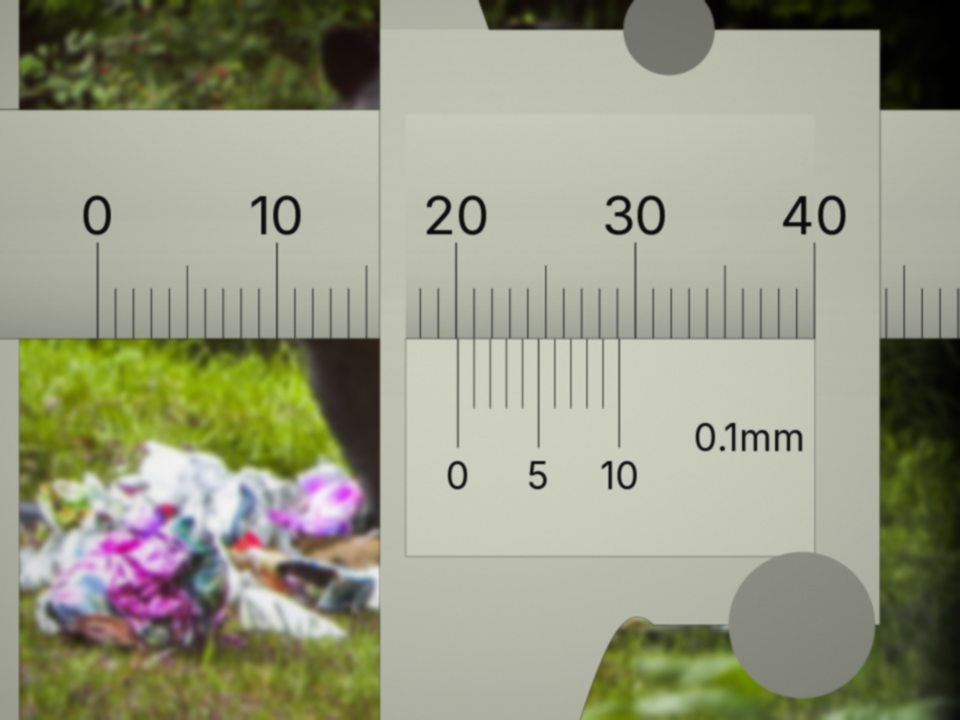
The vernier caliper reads 20.1 mm
